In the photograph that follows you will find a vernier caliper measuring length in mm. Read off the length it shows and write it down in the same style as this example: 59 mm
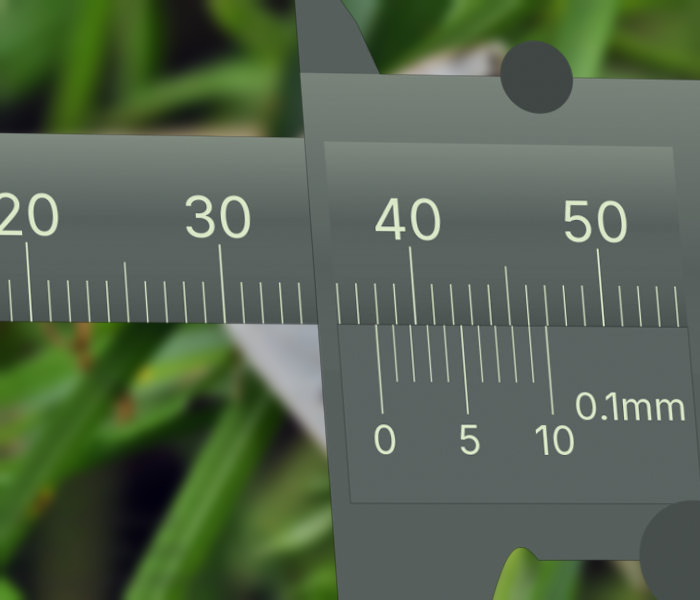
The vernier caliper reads 37.9 mm
